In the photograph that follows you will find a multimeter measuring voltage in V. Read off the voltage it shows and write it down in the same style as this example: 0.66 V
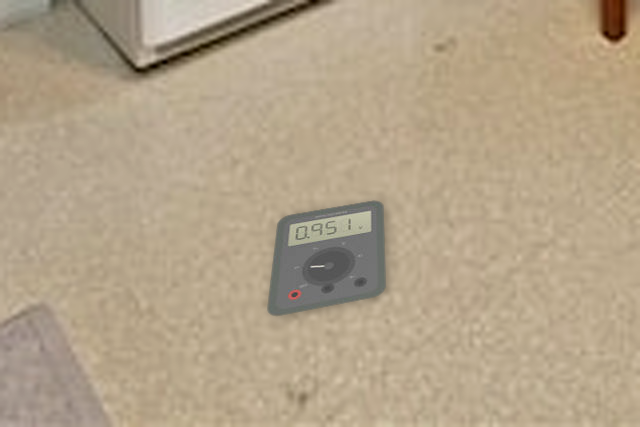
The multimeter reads 0.951 V
